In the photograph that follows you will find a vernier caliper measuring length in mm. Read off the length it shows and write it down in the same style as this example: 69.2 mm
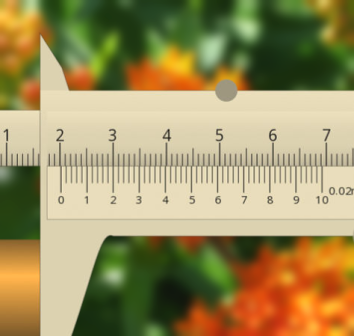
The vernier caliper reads 20.2 mm
